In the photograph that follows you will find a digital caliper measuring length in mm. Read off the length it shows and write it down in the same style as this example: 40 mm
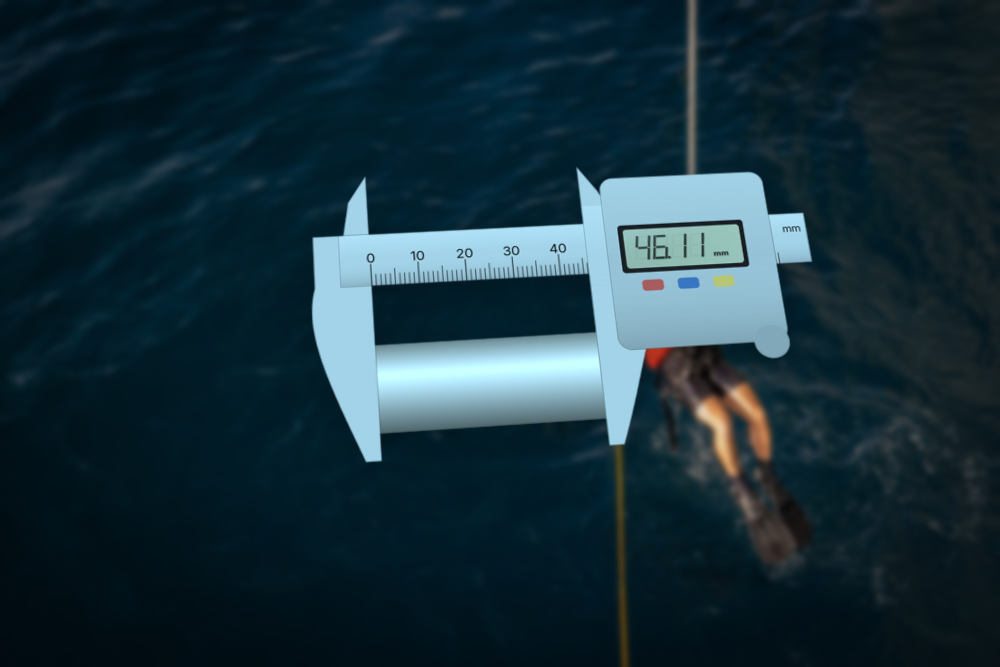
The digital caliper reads 46.11 mm
